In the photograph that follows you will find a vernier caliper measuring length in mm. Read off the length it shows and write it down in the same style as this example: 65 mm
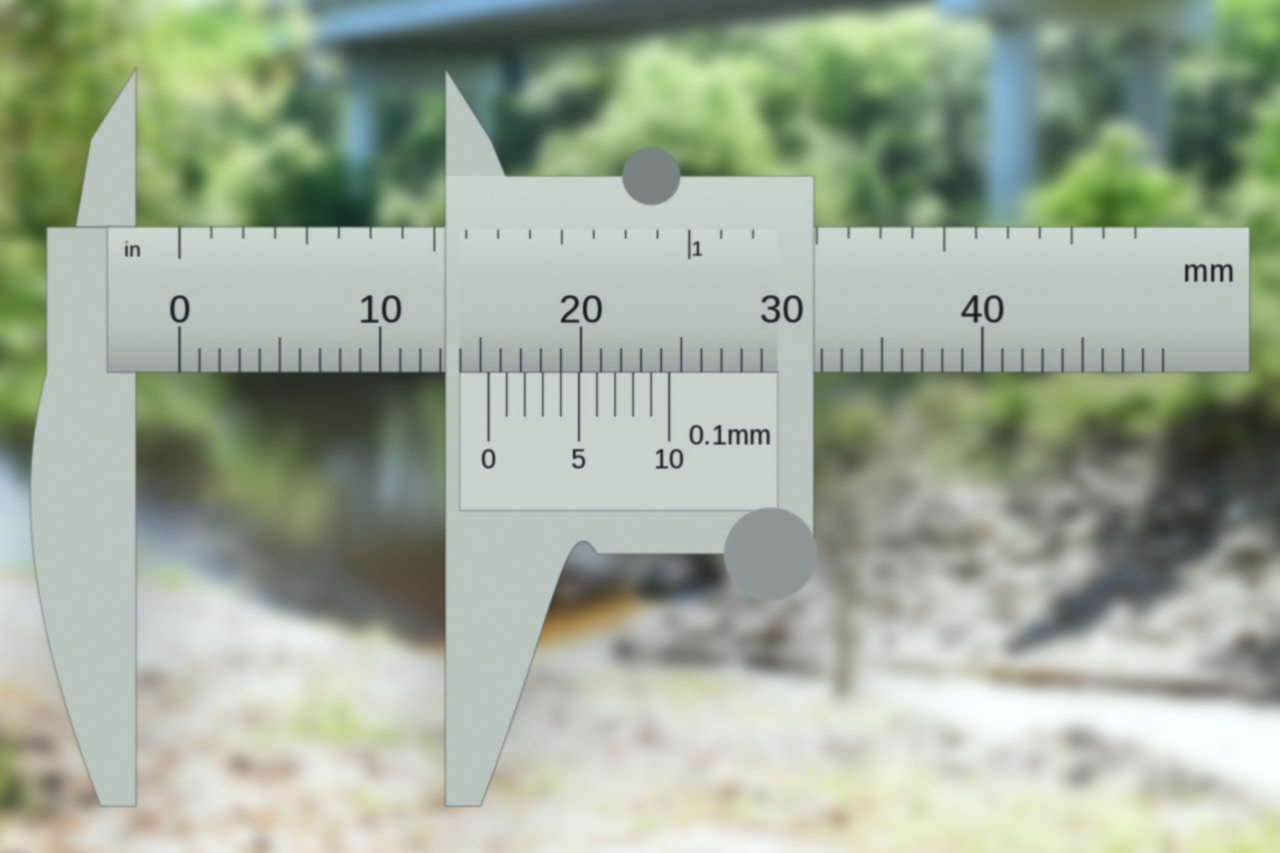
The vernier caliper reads 15.4 mm
